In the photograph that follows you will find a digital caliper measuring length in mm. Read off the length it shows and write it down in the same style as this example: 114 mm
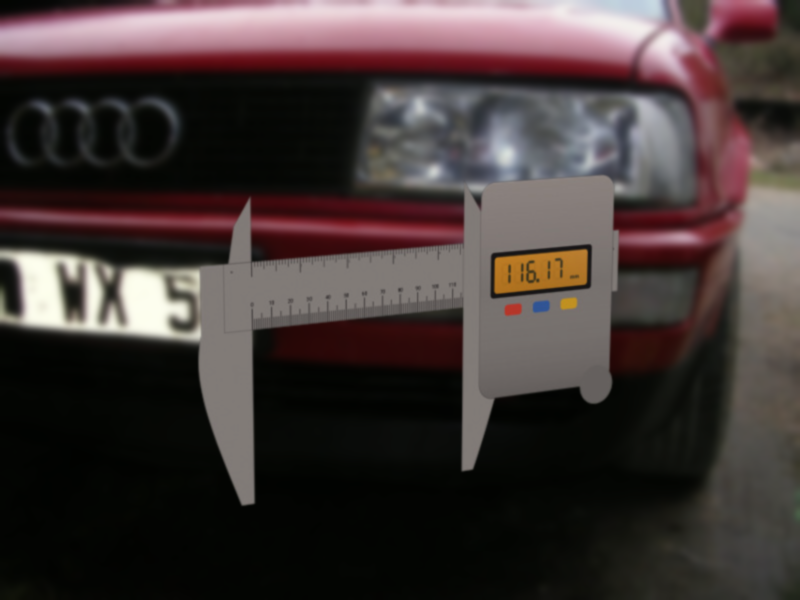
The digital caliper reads 116.17 mm
